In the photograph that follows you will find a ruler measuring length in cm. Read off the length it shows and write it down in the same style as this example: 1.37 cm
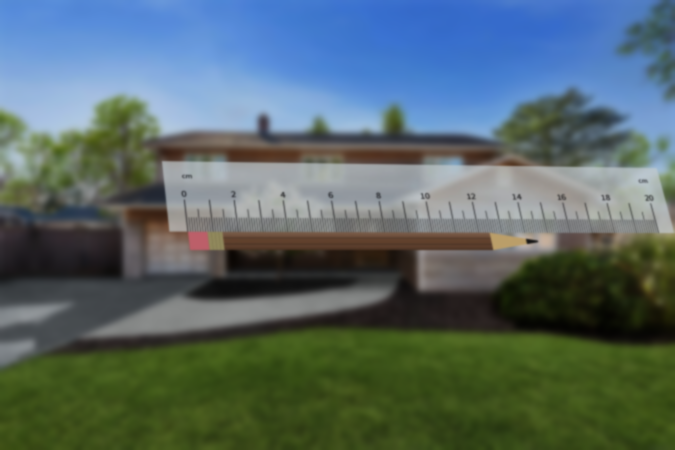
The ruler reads 14.5 cm
